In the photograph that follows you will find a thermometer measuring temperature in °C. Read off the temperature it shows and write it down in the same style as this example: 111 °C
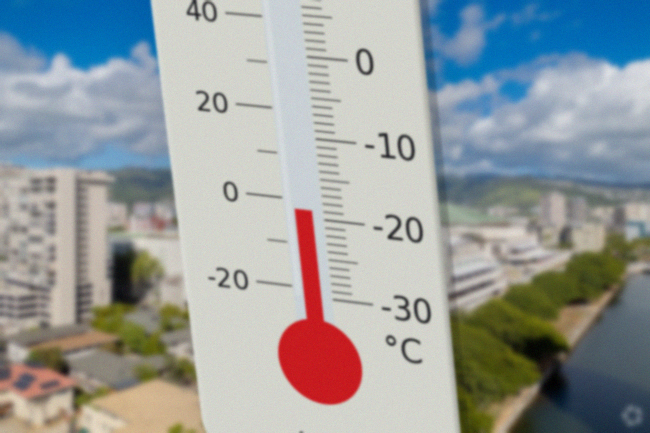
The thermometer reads -19 °C
